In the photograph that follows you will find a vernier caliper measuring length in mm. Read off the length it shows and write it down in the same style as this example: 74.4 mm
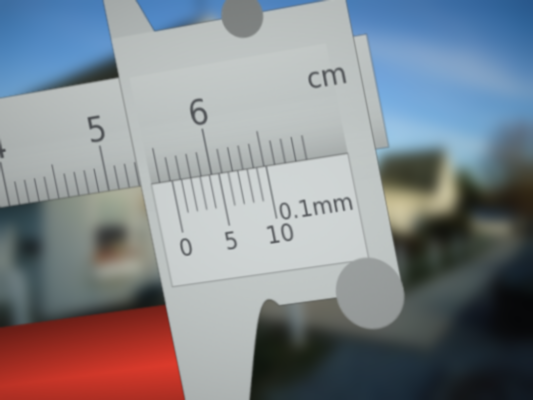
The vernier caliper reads 56.2 mm
